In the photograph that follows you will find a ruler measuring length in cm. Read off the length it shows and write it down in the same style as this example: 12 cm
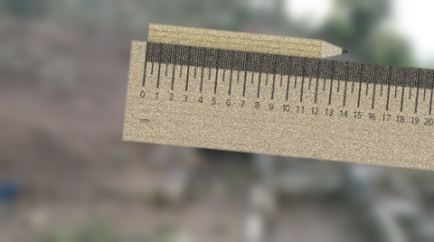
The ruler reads 14 cm
